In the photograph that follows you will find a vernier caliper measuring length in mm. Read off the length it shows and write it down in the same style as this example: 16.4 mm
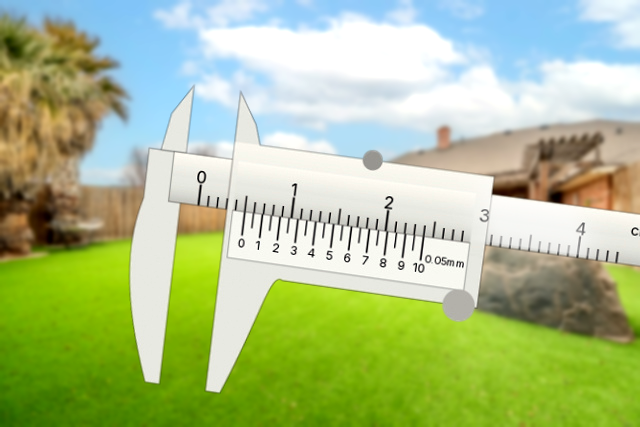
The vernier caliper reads 5.0 mm
